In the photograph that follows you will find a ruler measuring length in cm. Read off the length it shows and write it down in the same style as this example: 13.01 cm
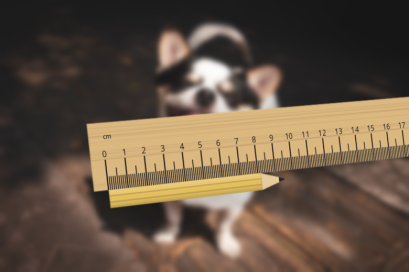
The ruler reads 9.5 cm
